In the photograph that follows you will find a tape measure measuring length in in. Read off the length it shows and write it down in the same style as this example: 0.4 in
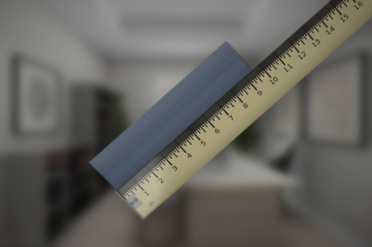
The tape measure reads 9.5 in
